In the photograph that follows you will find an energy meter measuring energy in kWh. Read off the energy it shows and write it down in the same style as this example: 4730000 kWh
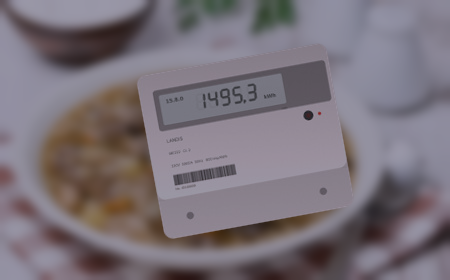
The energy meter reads 1495.3 kWh
